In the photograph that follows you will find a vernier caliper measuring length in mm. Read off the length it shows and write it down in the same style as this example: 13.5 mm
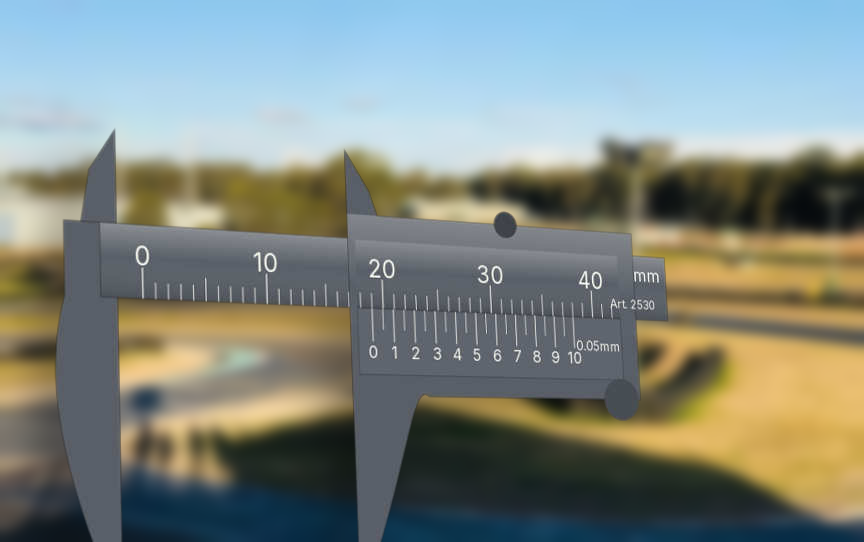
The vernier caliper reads 19.0 mm
